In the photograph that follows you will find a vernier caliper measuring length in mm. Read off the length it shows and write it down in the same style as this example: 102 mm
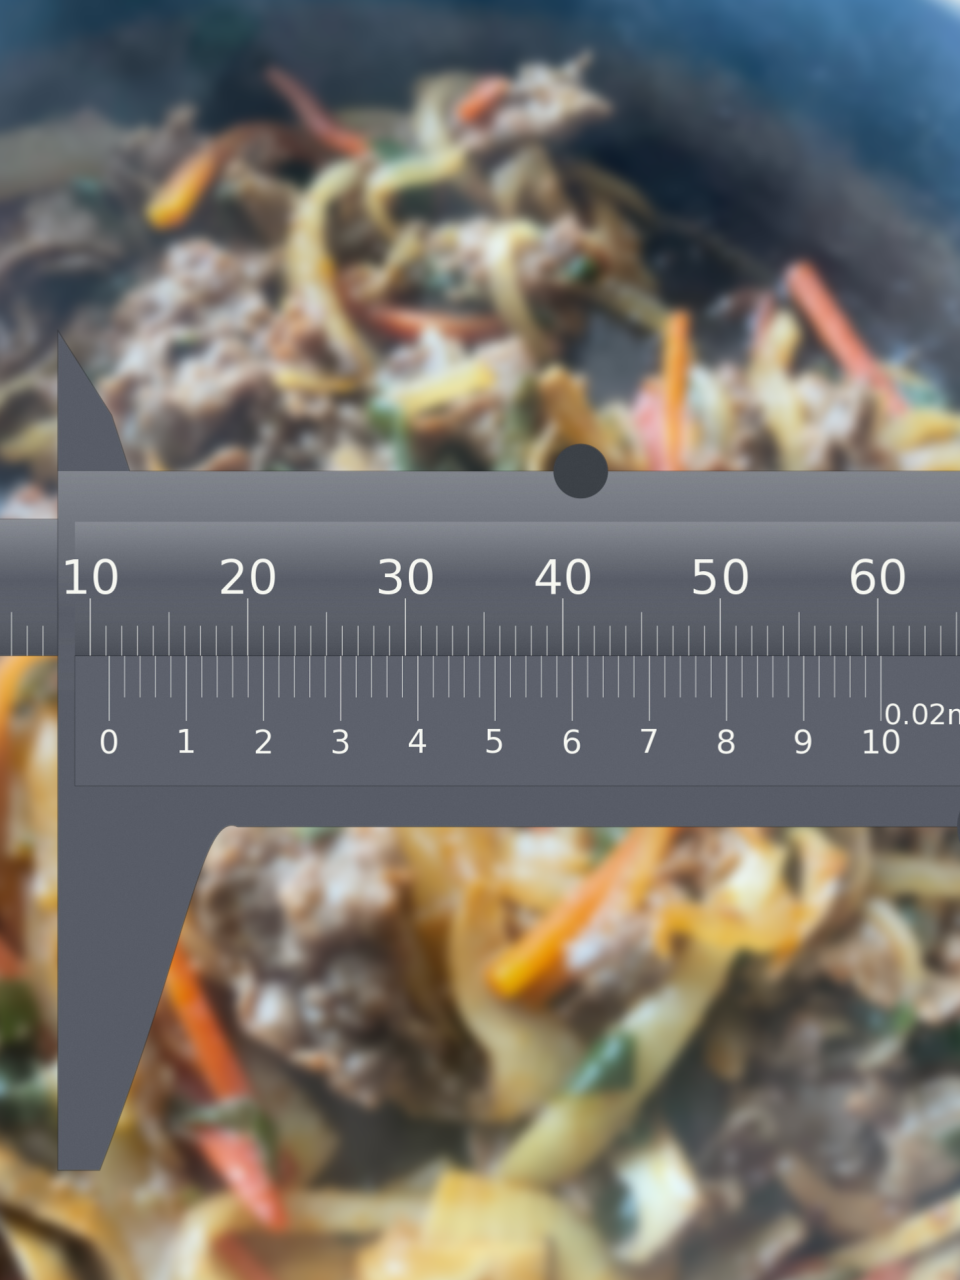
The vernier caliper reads 11.2 mm
